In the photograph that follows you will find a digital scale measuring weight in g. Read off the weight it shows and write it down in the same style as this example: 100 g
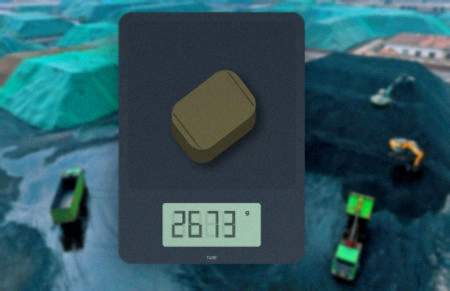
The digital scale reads 2673 g
